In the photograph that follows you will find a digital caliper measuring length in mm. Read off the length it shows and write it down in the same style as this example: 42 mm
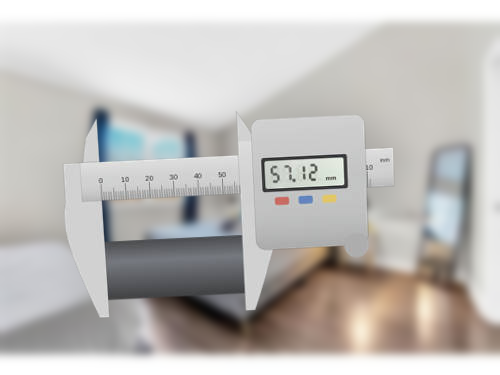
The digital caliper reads 57.12 mm
